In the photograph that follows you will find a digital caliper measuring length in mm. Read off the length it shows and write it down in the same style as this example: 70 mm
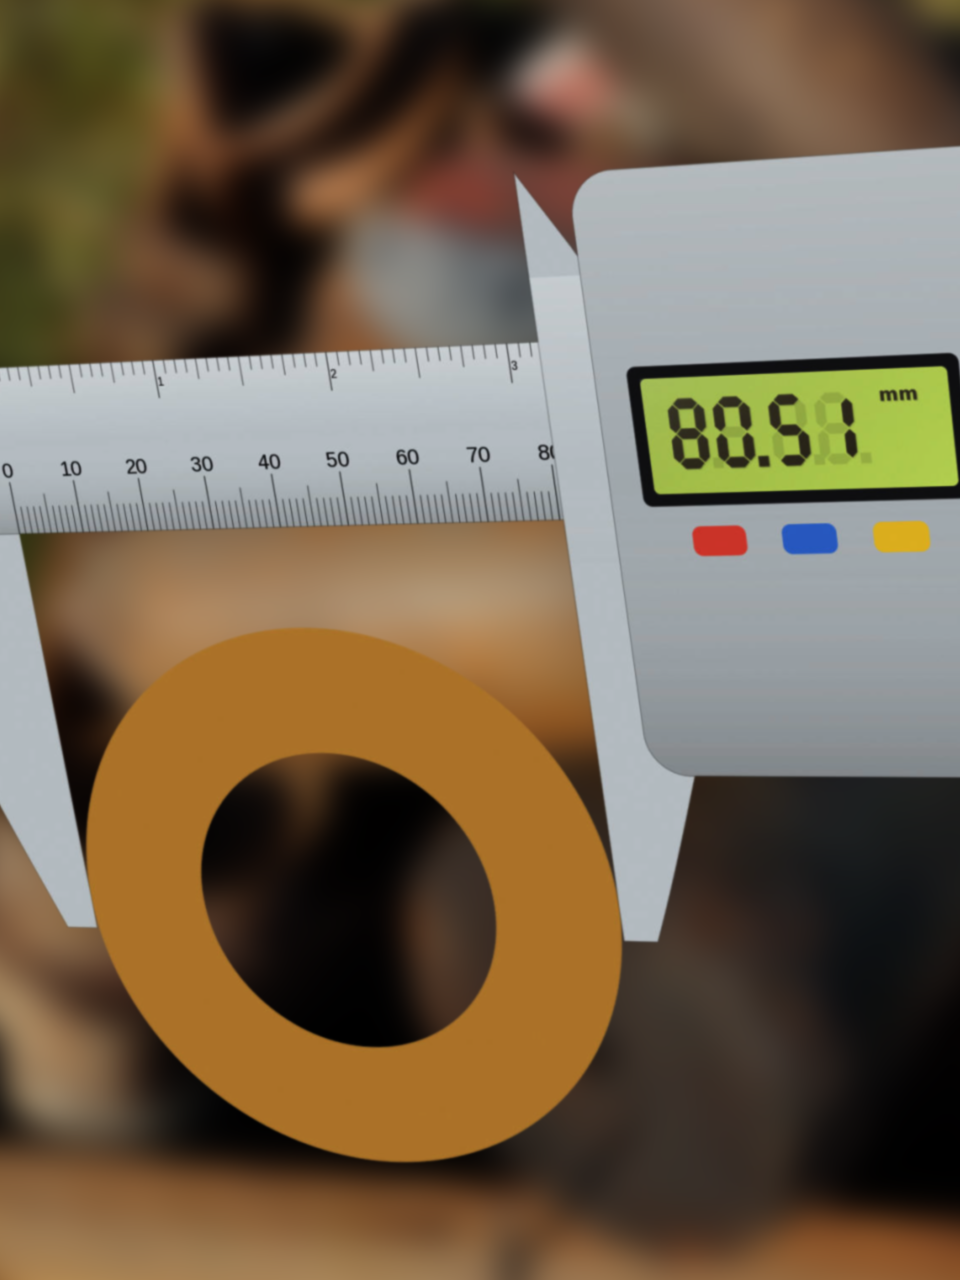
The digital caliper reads 80.51 mm
